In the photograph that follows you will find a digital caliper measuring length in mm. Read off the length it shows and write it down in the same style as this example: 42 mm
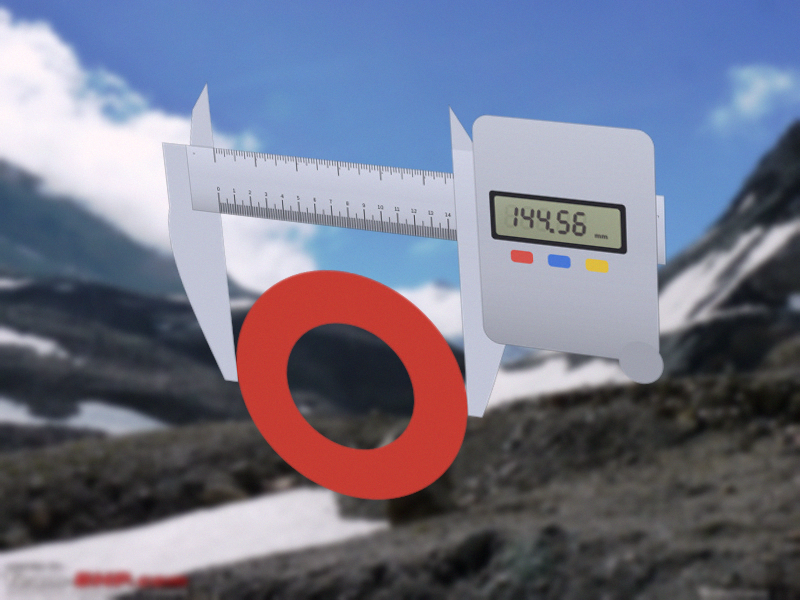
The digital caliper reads 144.56 mm
